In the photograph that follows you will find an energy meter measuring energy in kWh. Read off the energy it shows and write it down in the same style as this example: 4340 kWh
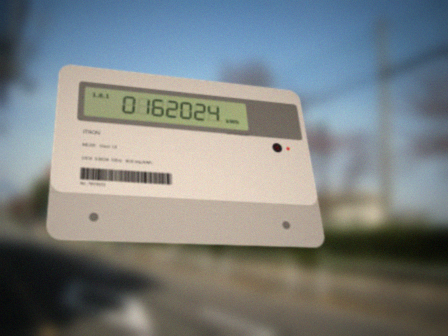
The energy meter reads 162024 kWh
